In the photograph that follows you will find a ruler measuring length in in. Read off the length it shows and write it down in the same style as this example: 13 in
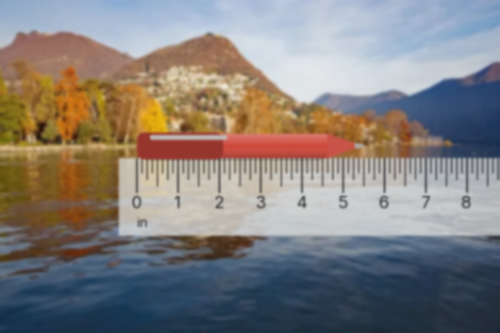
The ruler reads 5.5 in
